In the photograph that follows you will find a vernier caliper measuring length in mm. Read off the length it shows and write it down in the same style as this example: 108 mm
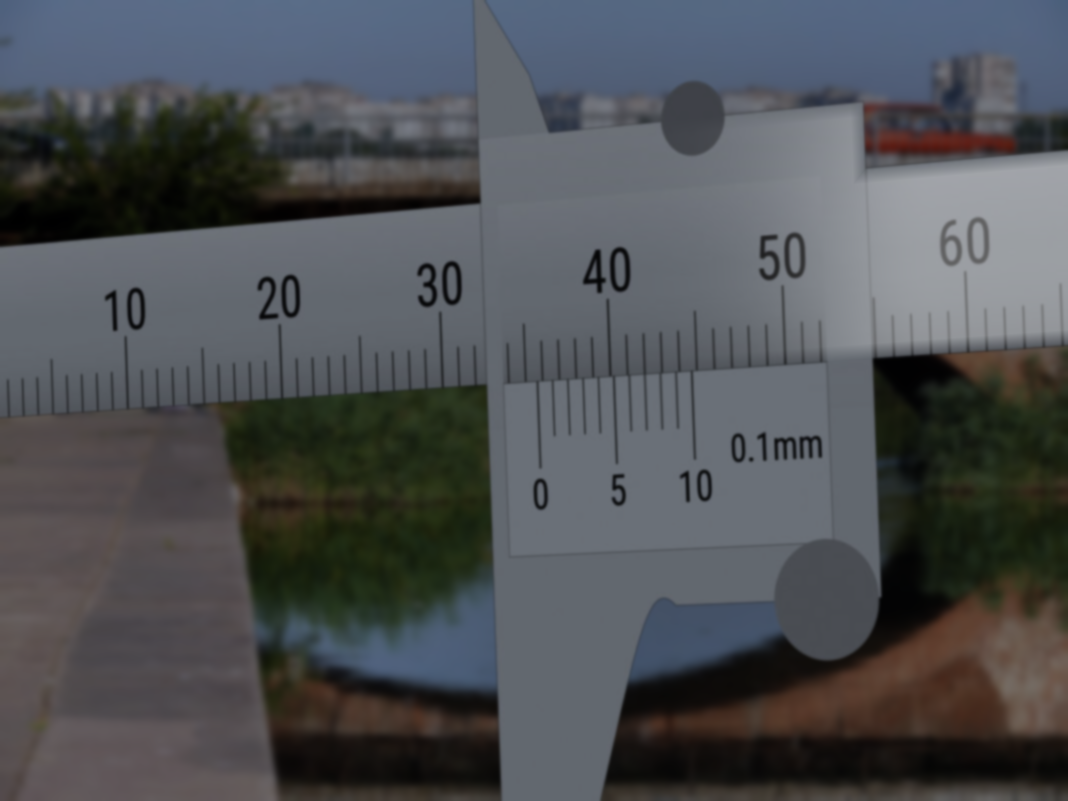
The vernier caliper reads 35.7 mm
